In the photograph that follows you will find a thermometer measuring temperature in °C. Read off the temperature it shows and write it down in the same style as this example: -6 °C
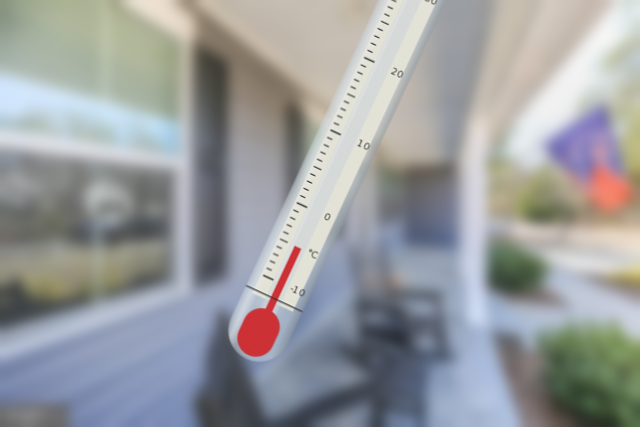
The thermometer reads -5 °C
